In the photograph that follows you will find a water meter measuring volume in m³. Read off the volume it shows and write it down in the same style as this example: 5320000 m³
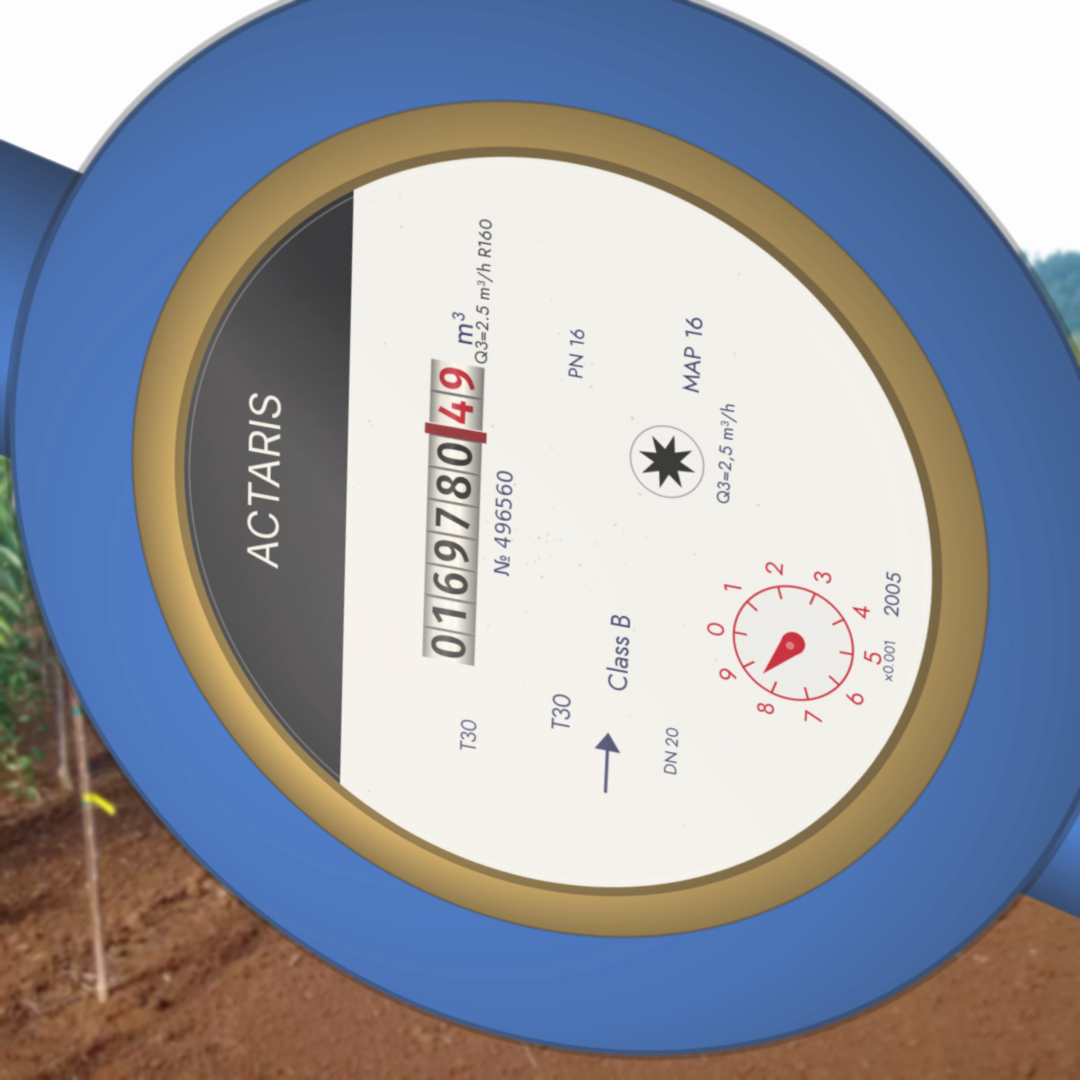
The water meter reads 169780.498 m³
